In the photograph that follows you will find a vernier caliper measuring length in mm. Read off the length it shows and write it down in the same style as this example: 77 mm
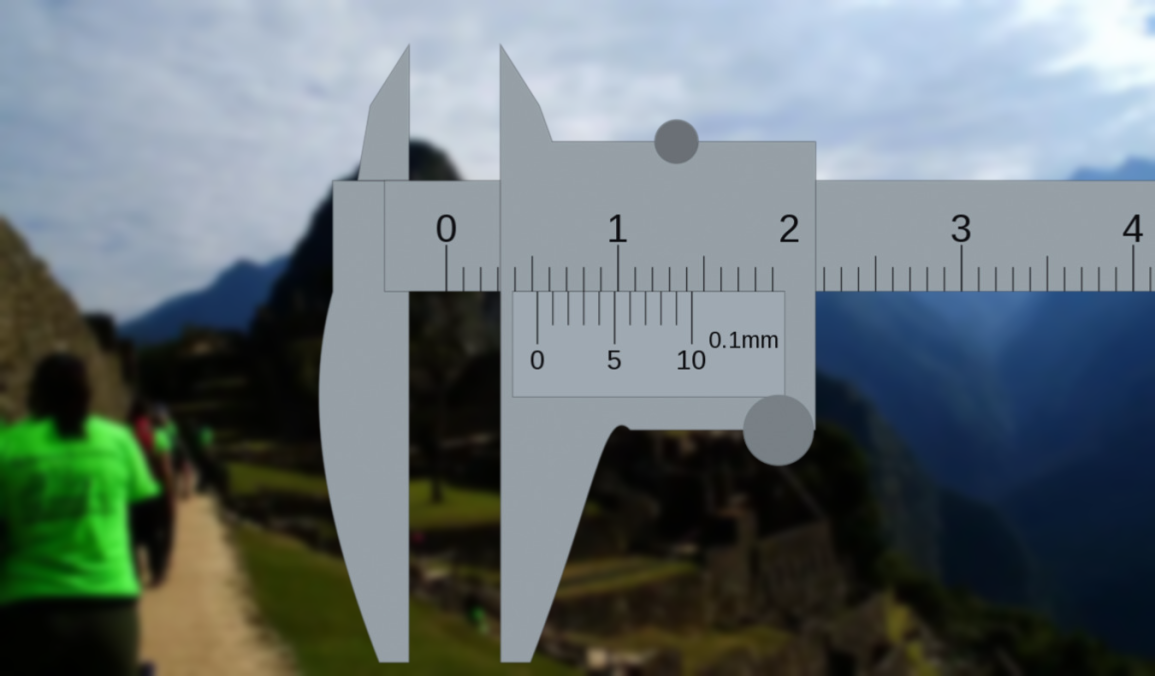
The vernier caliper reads 5.3 mm
